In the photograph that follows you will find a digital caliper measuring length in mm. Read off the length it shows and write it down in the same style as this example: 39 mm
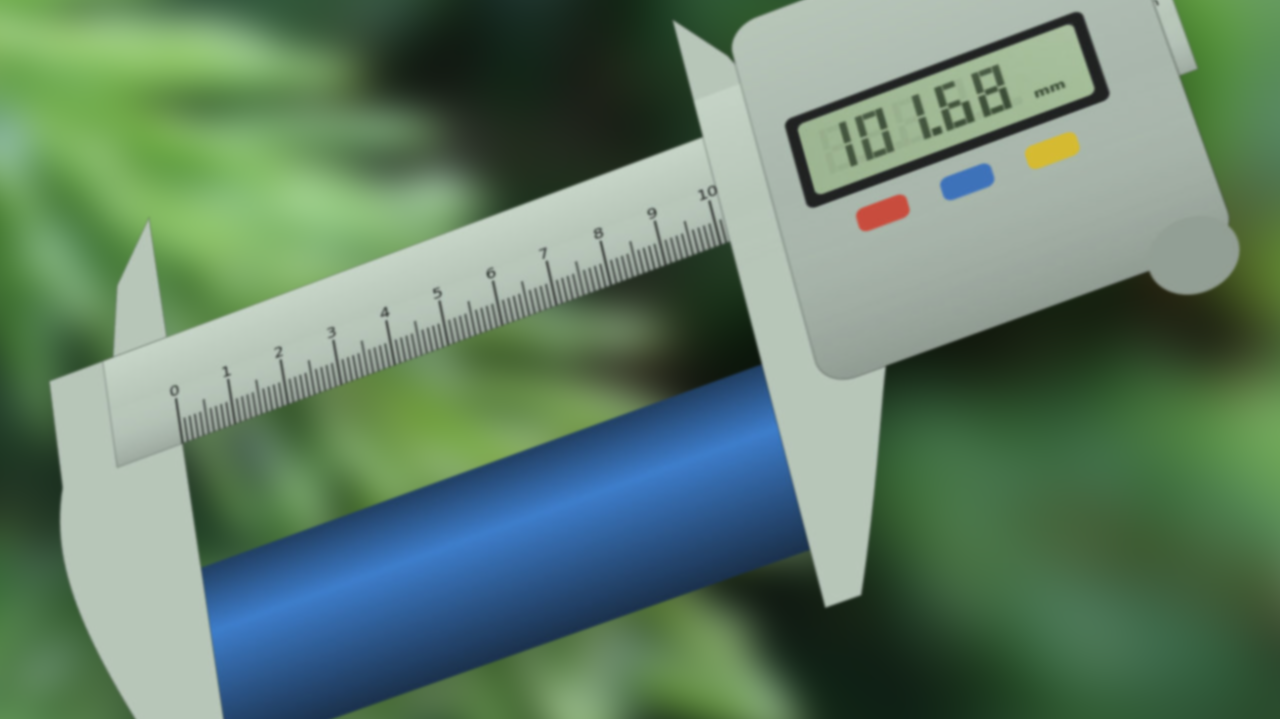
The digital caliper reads 101.68 mm
